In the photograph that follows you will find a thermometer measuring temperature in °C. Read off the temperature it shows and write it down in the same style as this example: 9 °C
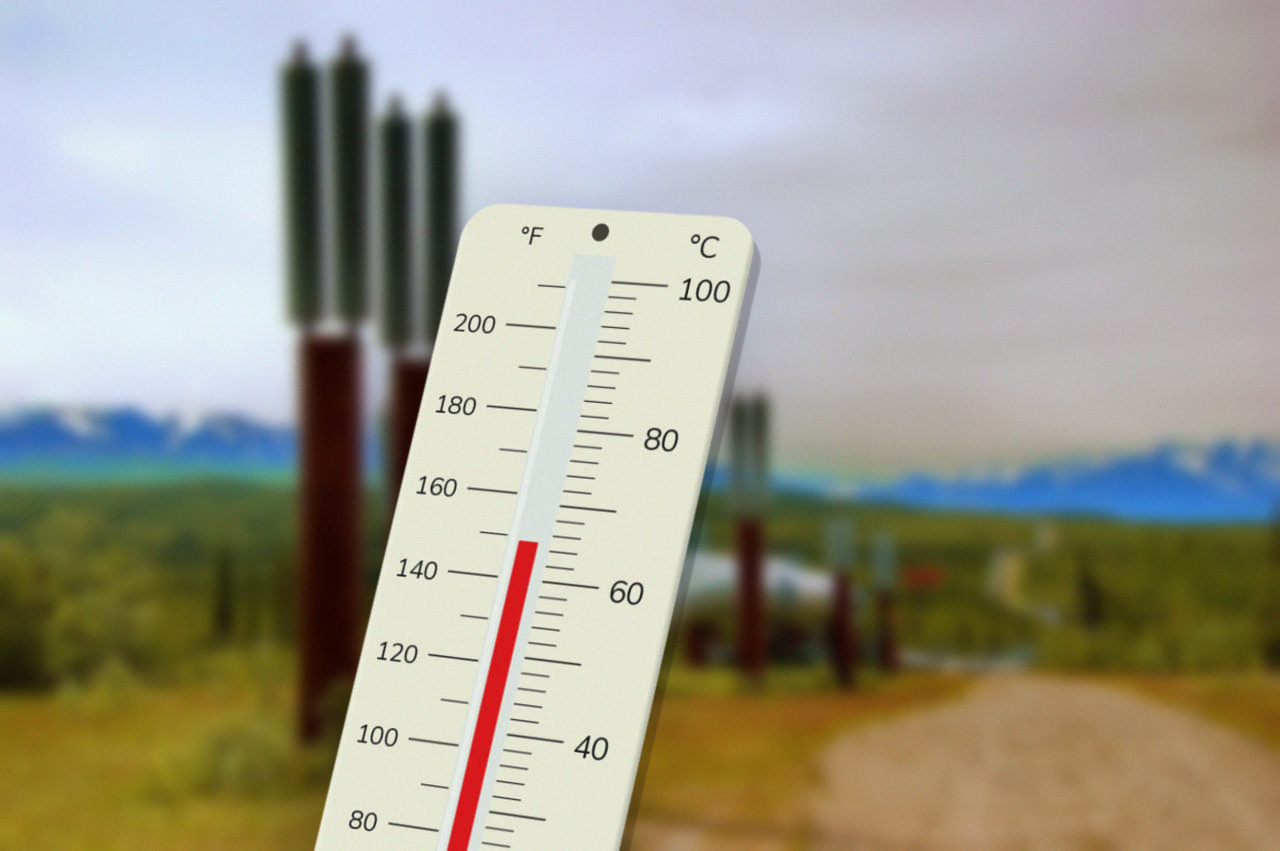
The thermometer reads 65 °C
